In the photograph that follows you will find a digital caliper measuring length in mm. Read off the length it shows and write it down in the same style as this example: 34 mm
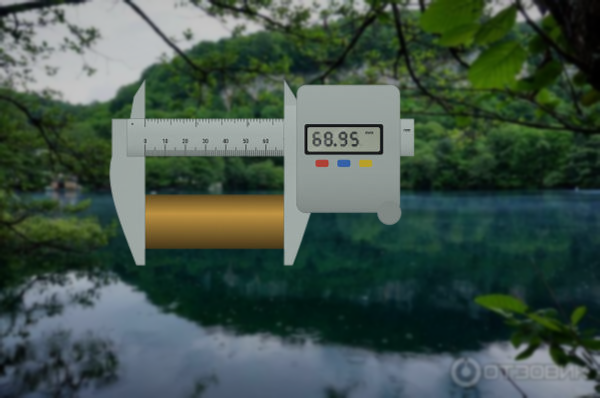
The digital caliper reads 68.95 mm
